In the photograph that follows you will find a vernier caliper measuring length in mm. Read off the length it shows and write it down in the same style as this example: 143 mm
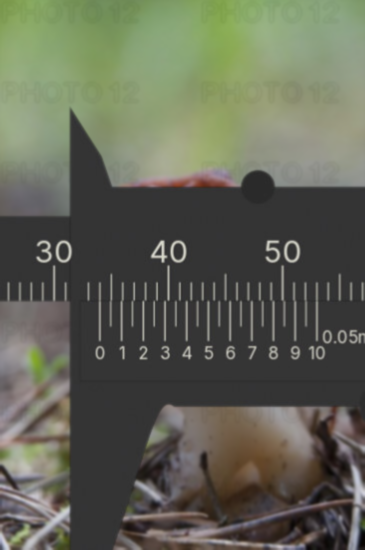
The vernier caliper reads 34.0 mm
